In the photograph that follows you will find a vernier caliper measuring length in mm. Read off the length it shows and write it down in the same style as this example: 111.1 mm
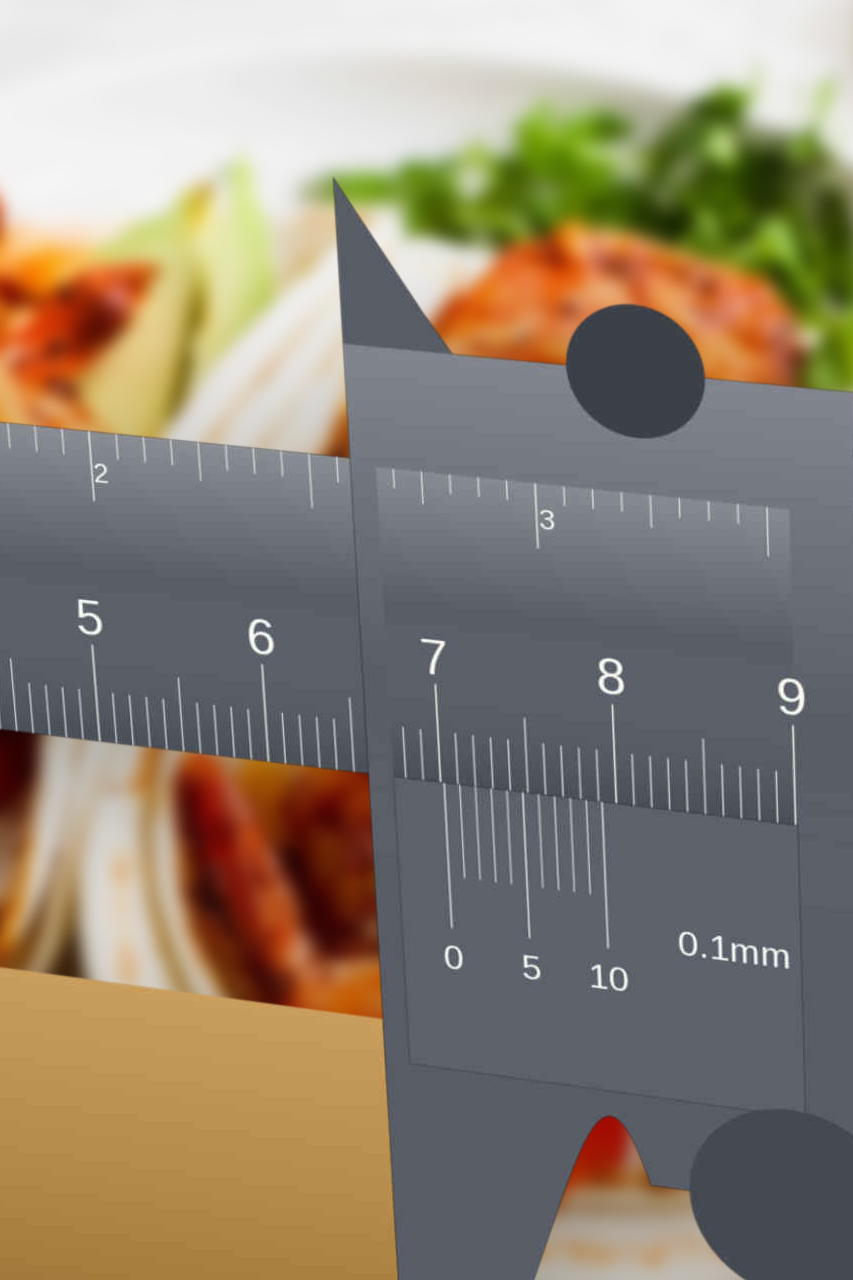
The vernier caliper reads 70.2 mm
